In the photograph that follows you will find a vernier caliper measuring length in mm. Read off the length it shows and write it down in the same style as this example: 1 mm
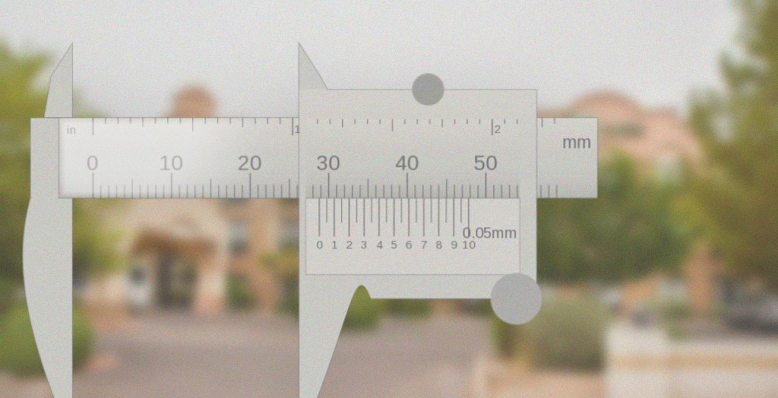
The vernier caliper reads 28.8 mm
